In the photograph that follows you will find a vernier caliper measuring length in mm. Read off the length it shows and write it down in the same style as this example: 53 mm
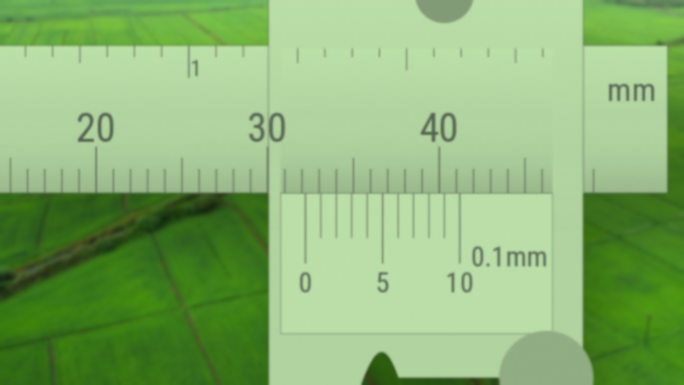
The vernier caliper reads 32.2 mm
